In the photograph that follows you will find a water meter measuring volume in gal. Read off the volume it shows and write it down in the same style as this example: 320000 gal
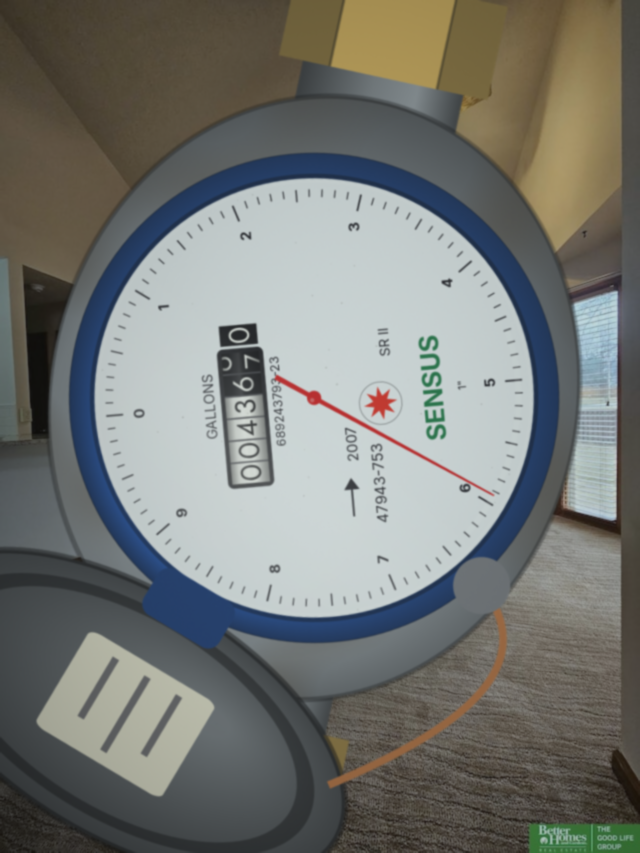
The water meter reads 43665.9 gal
